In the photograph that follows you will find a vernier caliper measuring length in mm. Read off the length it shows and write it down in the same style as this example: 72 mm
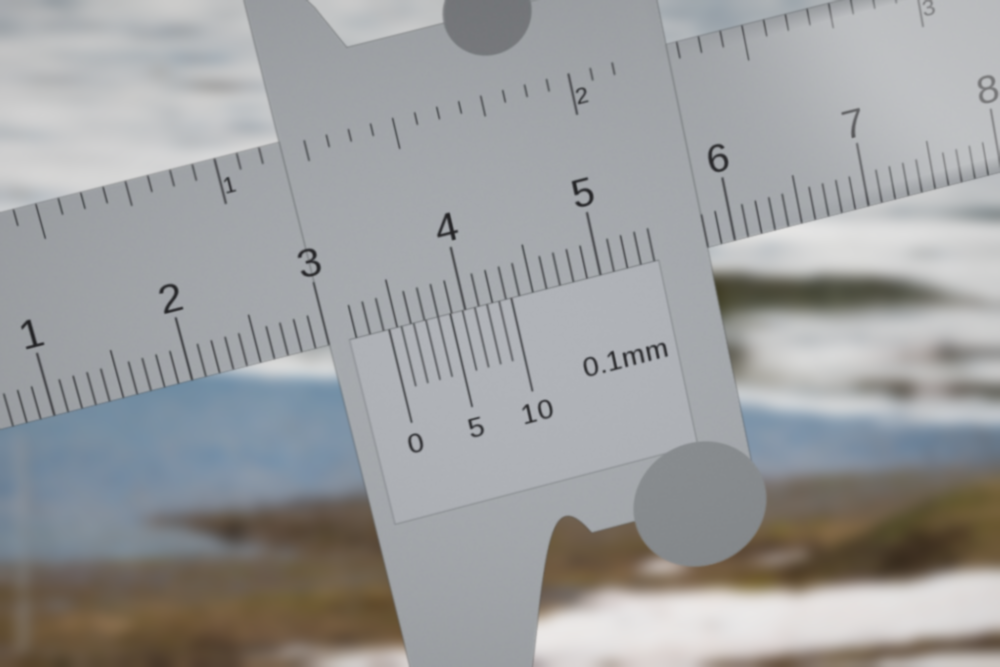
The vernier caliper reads 34.4 mm
